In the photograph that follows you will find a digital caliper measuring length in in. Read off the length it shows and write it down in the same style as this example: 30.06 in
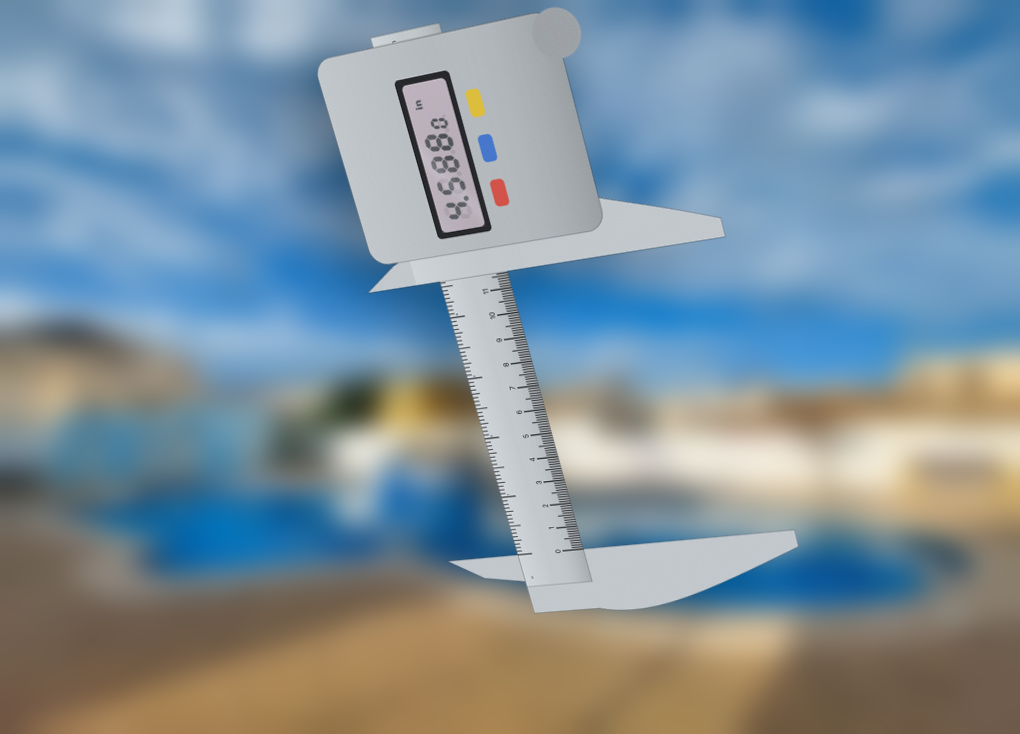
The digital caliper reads 4.5880 in
